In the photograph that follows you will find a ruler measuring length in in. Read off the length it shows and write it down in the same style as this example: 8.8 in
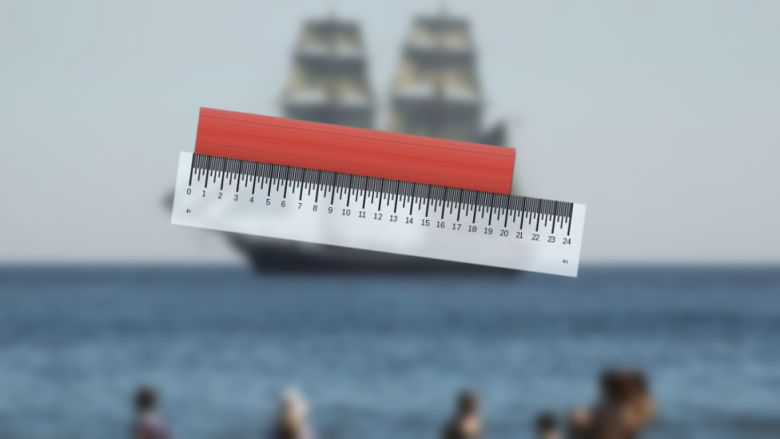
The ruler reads 20 in
